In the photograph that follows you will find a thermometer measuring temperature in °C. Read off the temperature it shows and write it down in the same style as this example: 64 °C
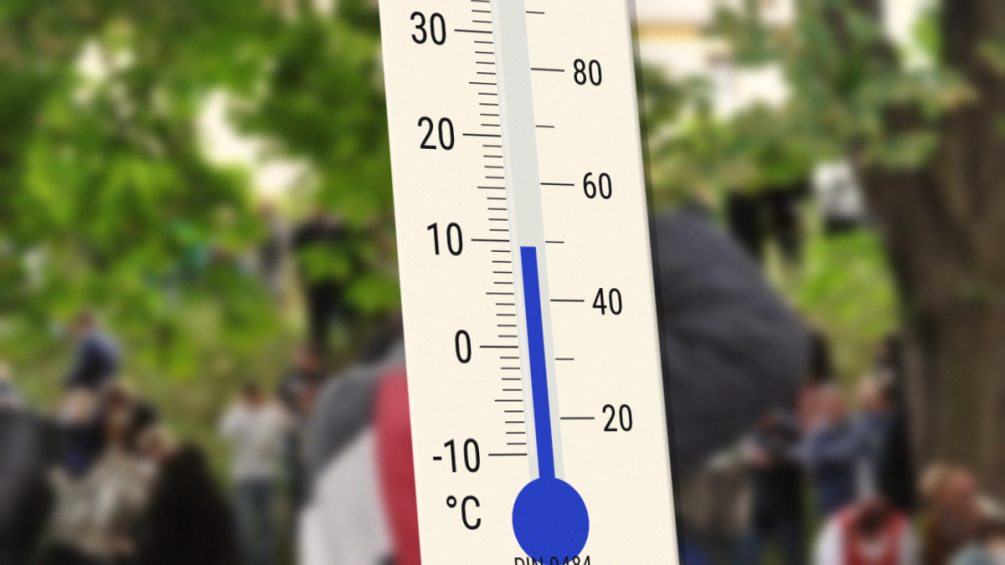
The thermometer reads 9.5 °C
